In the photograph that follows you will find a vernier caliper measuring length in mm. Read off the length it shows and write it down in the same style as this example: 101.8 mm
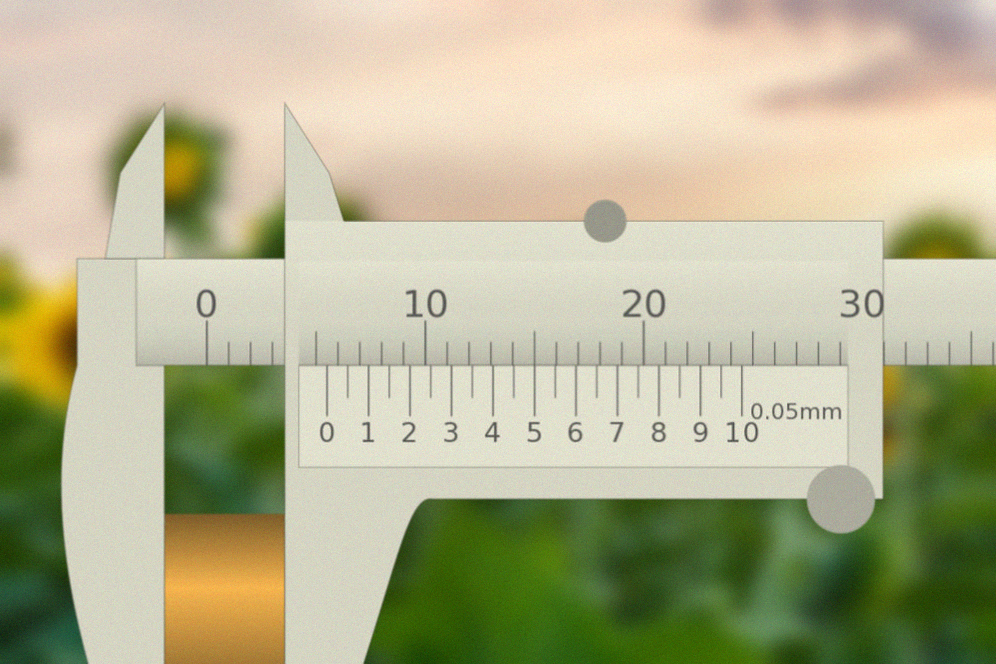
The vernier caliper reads 5.5 mm
